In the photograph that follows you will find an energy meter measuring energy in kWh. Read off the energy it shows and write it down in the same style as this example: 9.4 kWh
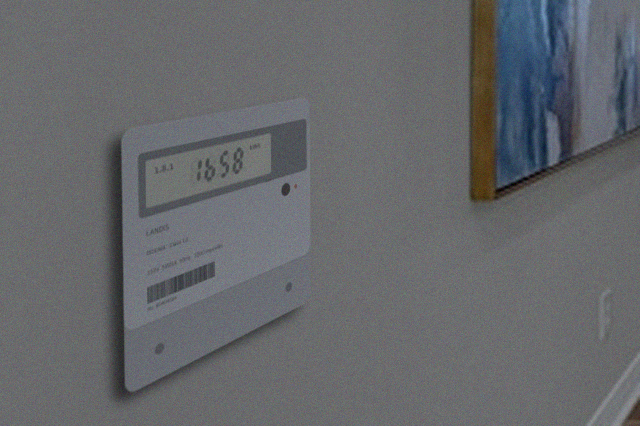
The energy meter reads 1658 kWh
